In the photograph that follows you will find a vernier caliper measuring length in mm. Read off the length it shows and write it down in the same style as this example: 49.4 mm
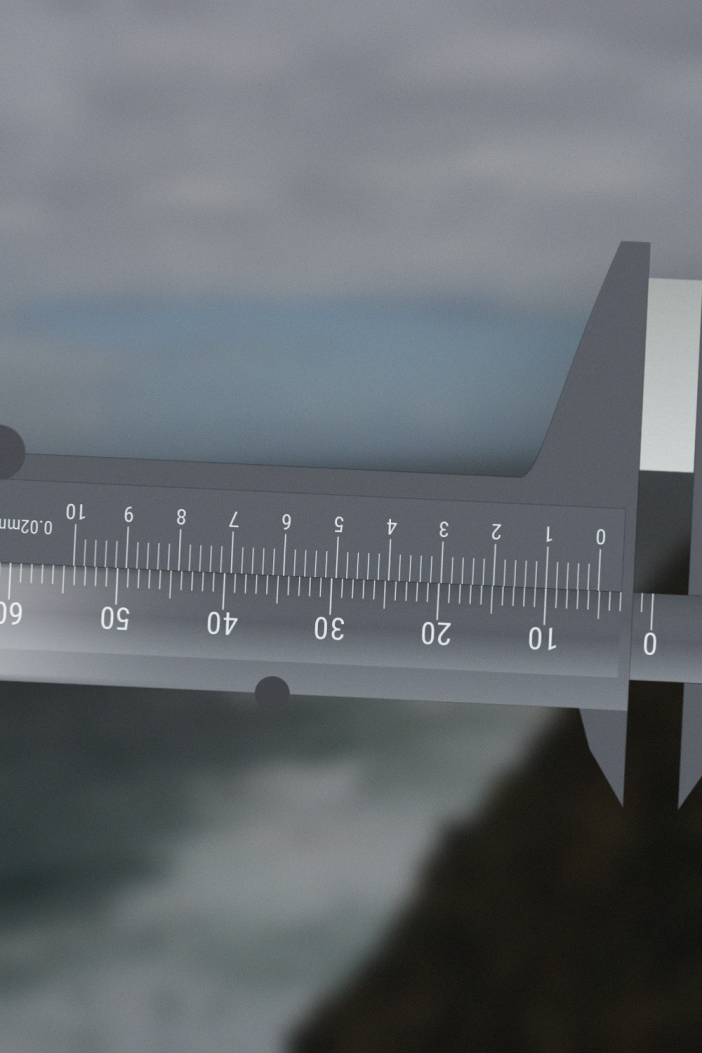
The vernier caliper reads 5.1 mm
